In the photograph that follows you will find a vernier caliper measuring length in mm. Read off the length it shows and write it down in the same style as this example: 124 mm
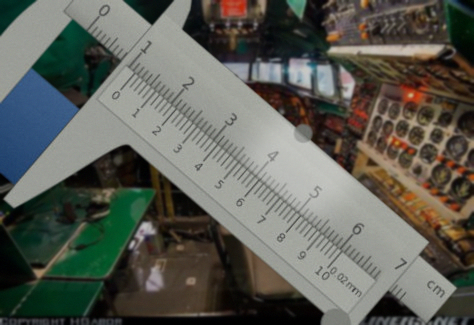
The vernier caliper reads 11.5 mm
